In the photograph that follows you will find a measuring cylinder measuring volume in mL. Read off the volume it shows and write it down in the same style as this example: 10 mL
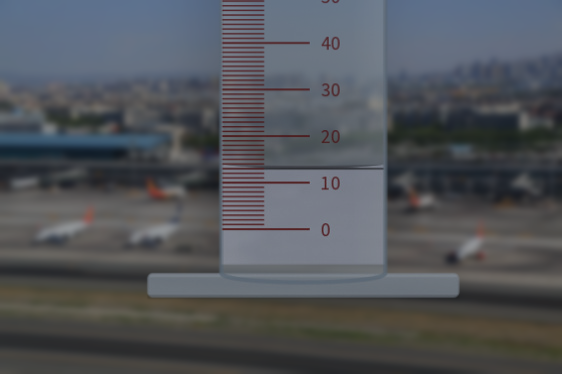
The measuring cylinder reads 13 mL
